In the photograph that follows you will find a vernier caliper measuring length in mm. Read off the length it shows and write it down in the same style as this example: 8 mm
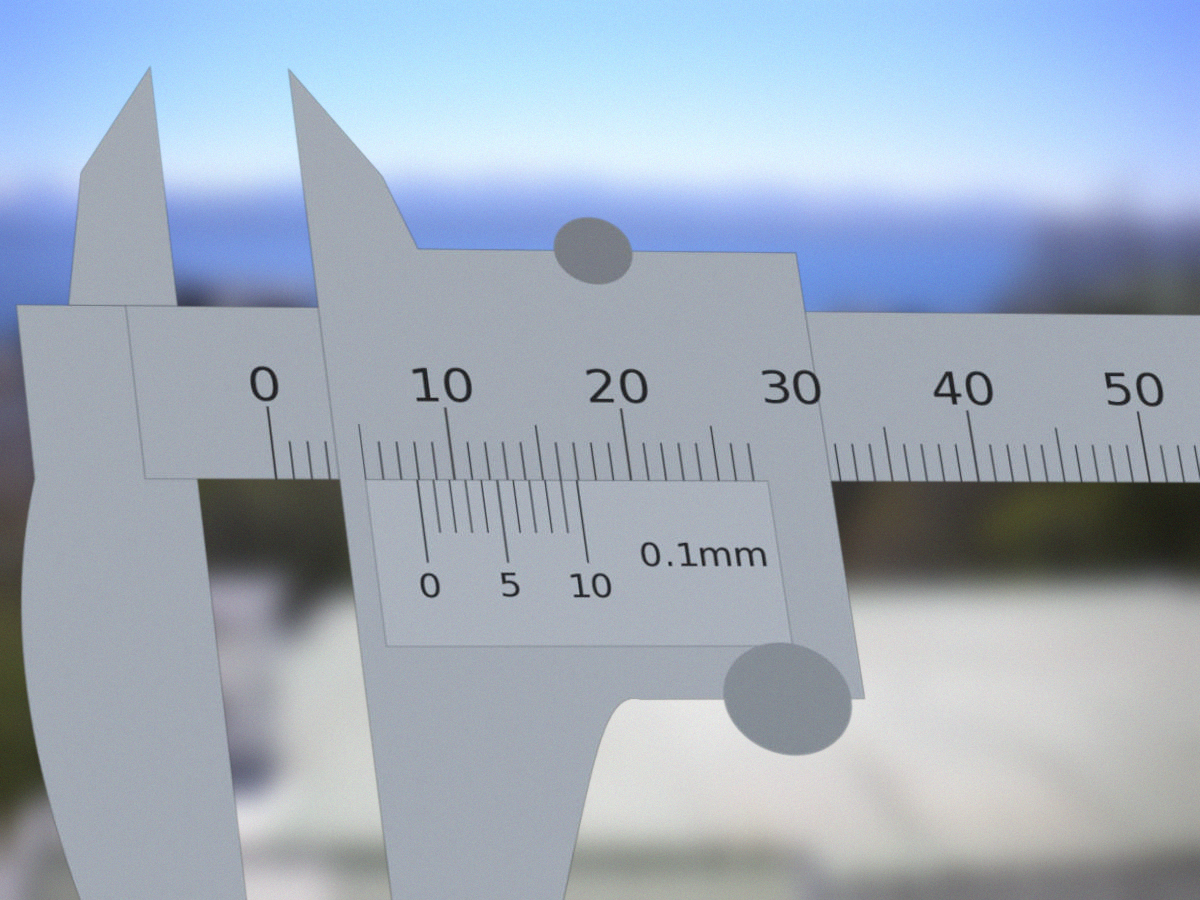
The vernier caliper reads 7.9 mm
